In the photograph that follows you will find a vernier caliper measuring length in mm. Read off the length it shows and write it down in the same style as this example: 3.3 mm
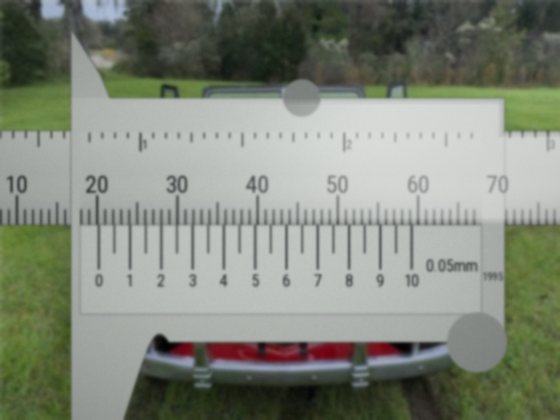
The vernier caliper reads 20.2 mm
